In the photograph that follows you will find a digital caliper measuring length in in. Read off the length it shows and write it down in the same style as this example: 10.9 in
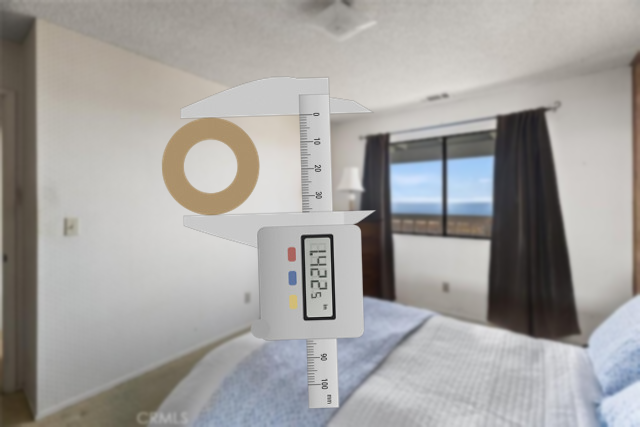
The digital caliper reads 1.4225 in
